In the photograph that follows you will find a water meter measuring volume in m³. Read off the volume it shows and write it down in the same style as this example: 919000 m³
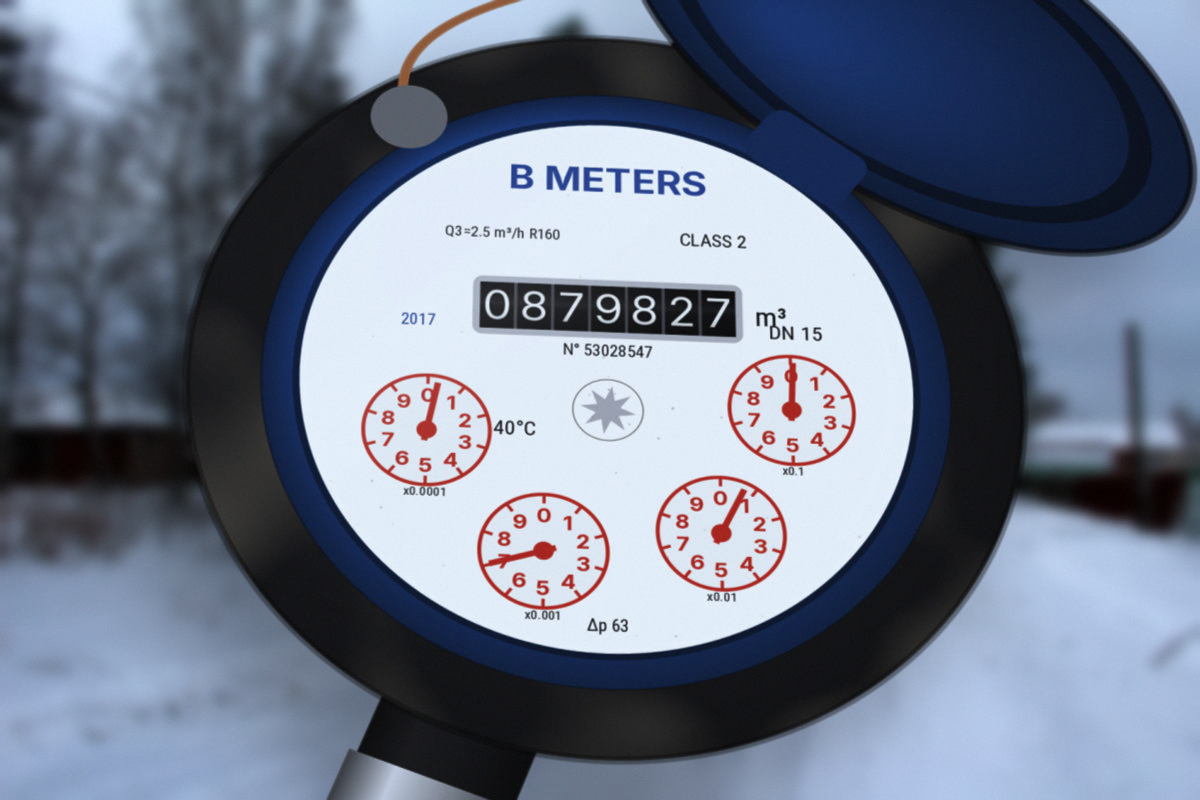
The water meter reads 879827.0070 m³
